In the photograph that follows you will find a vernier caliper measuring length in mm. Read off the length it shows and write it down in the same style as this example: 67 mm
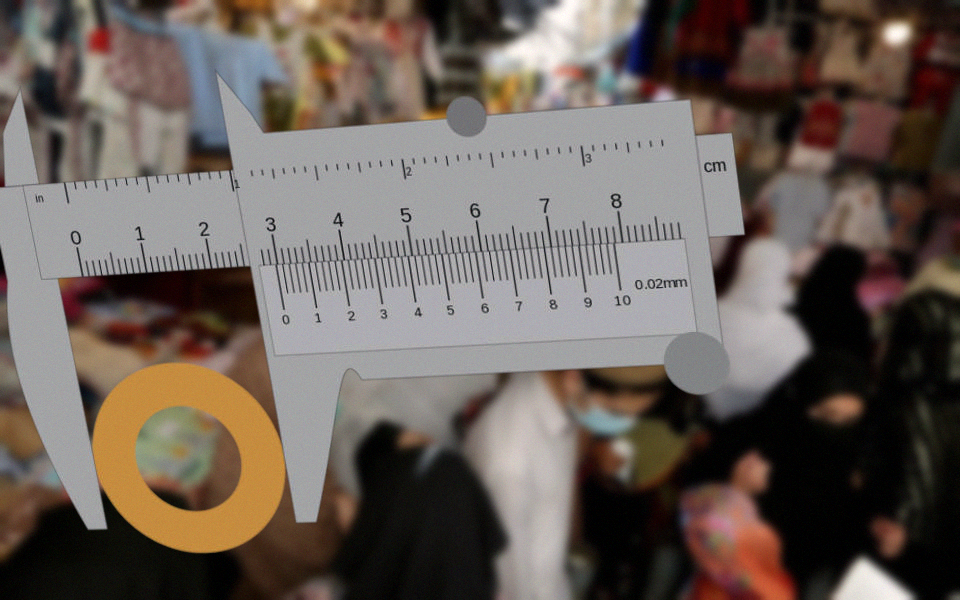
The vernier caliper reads 29.8 mm
